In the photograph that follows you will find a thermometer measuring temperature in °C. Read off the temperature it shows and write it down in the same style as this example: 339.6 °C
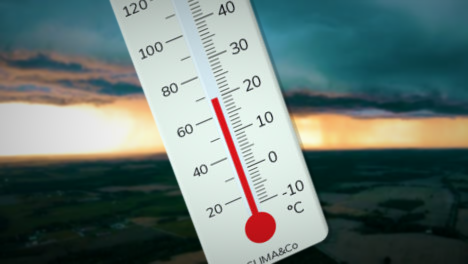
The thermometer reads 20 °C
